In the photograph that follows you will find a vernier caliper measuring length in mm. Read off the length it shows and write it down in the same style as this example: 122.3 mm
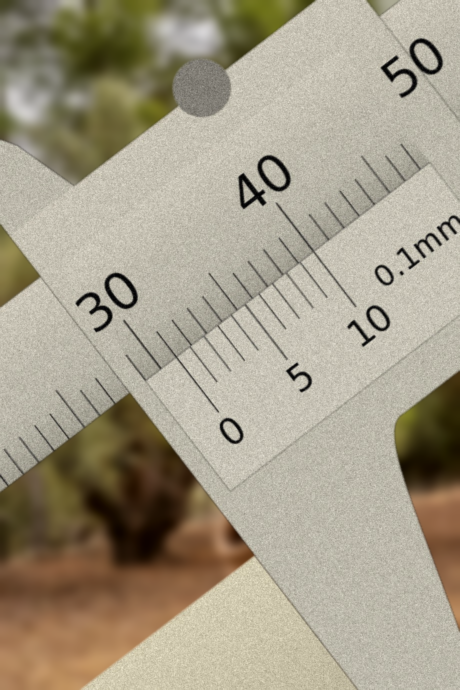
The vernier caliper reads 31.0 mm
